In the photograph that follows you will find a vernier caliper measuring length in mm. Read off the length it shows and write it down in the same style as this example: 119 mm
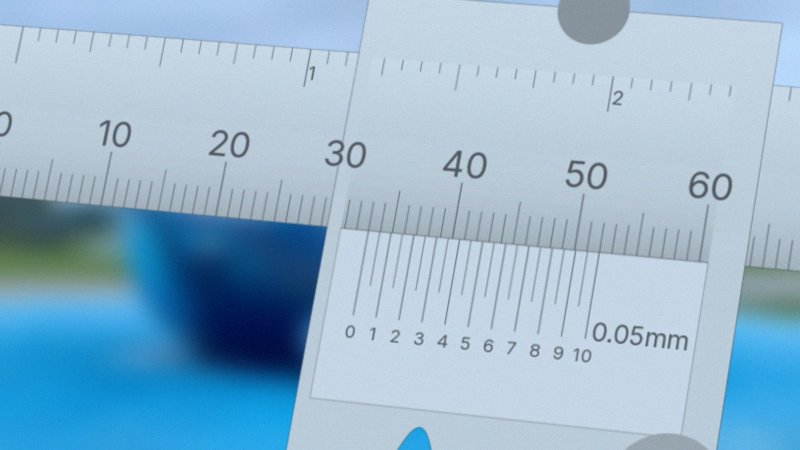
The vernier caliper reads 33.0 mm
